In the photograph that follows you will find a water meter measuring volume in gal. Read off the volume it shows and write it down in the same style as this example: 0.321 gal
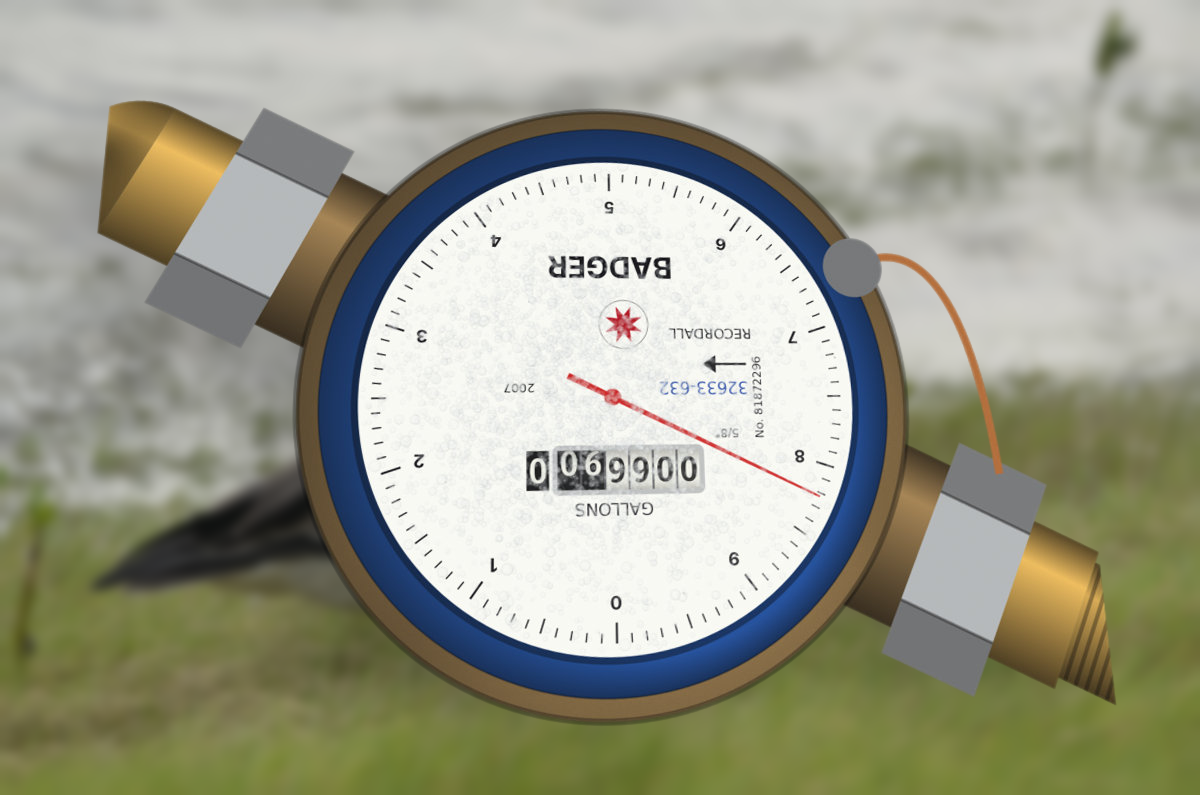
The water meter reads 66898.2 gal
